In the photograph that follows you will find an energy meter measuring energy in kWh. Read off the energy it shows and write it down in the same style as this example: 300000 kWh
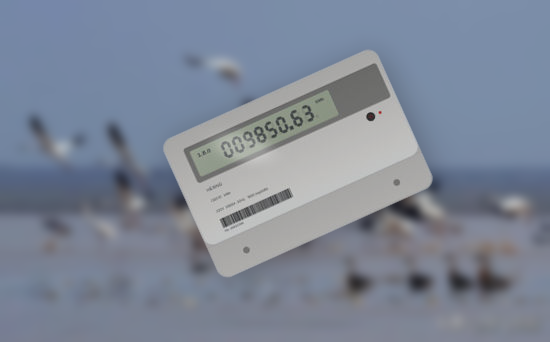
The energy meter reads 9850.63 kWh
